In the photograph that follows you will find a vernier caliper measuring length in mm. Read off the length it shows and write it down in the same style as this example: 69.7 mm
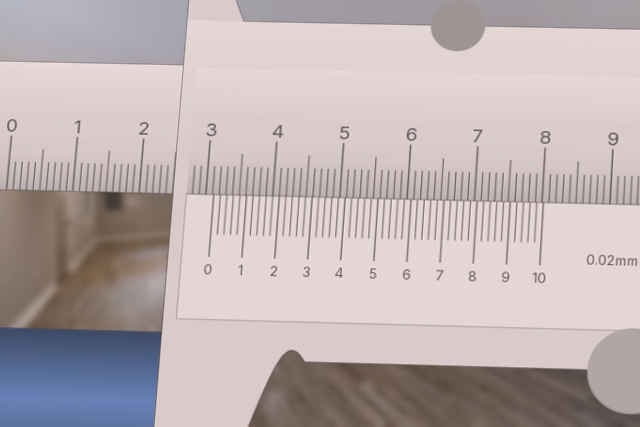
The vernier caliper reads 31.2 mm
